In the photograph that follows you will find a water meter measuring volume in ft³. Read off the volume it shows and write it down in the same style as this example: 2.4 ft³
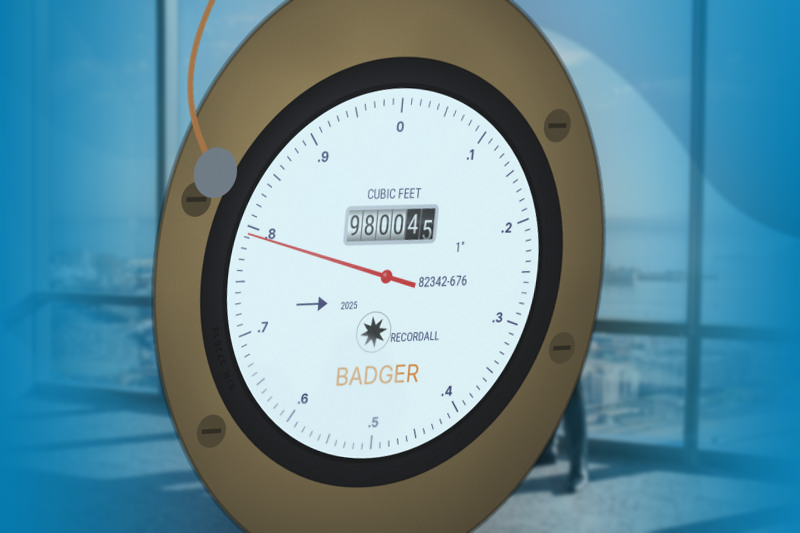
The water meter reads 980044.79 ft³
